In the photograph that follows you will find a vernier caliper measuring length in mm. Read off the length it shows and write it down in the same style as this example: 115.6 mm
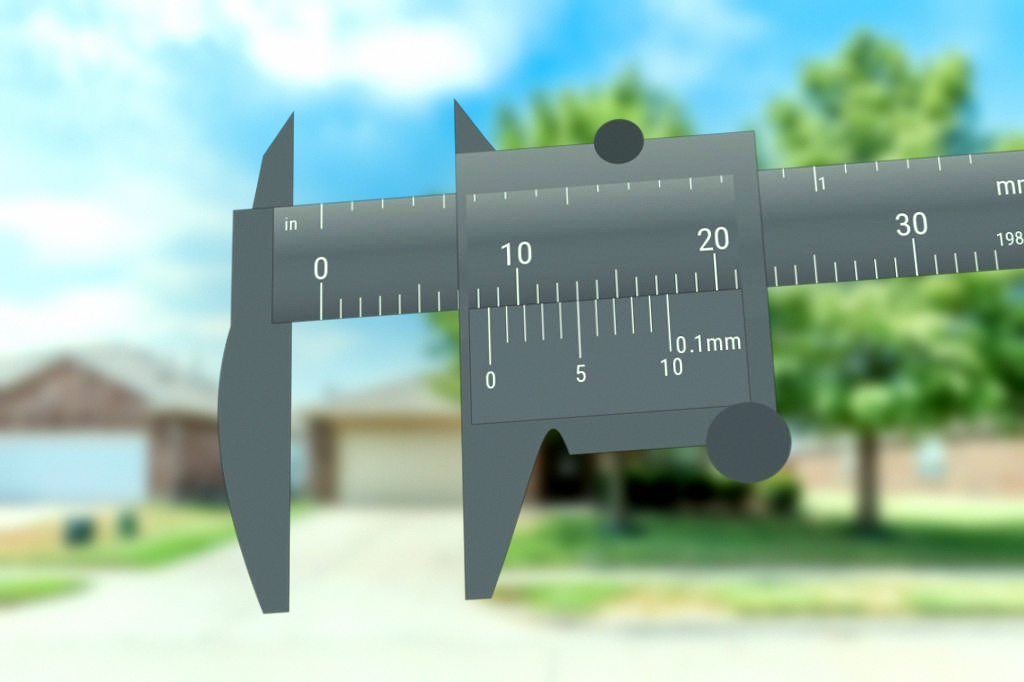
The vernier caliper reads 8.5 mm
